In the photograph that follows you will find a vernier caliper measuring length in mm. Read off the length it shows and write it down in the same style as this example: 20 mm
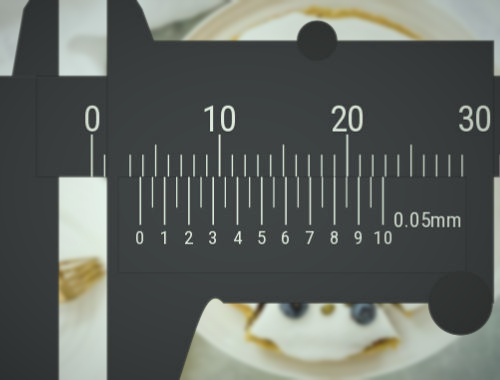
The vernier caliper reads 3.8 mm
